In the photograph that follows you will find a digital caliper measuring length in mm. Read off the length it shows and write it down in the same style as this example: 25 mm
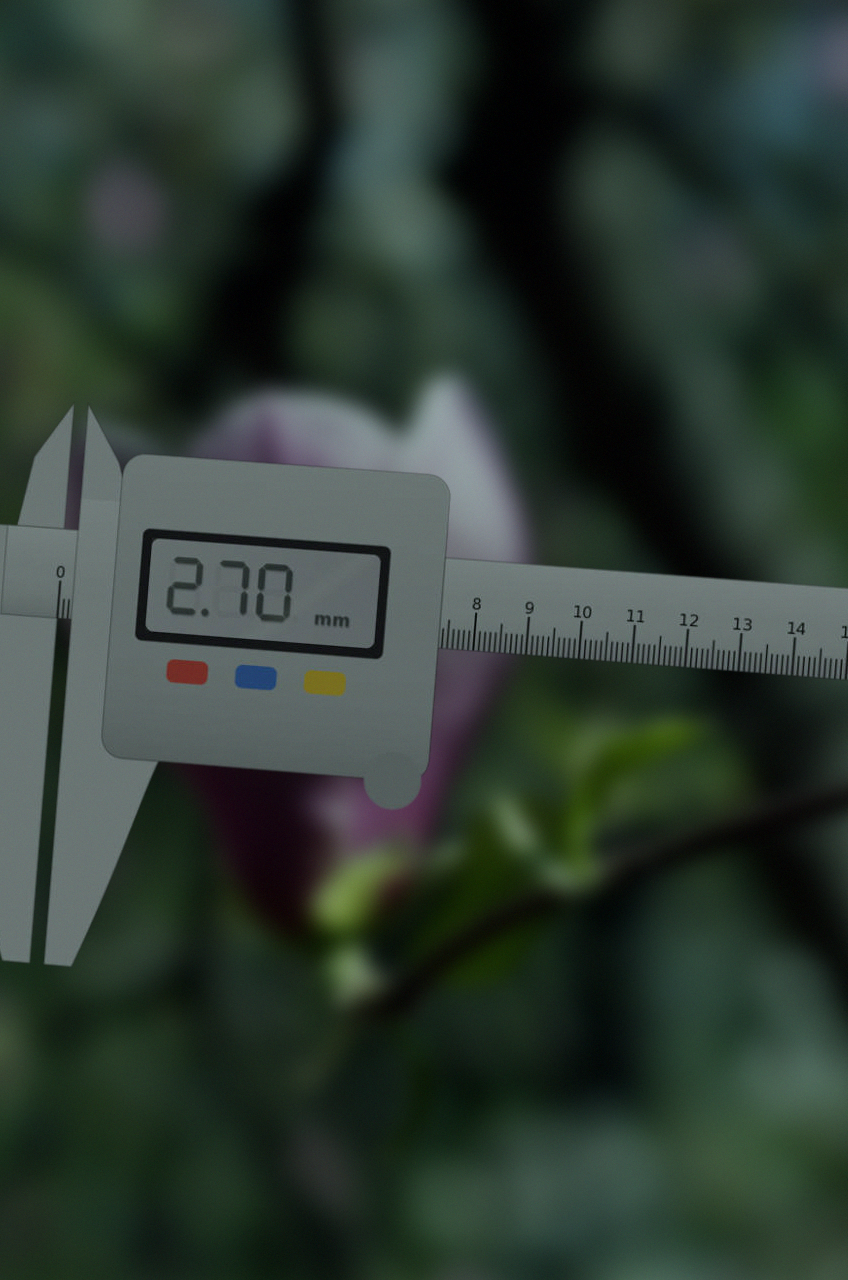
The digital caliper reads 2.70 mm
